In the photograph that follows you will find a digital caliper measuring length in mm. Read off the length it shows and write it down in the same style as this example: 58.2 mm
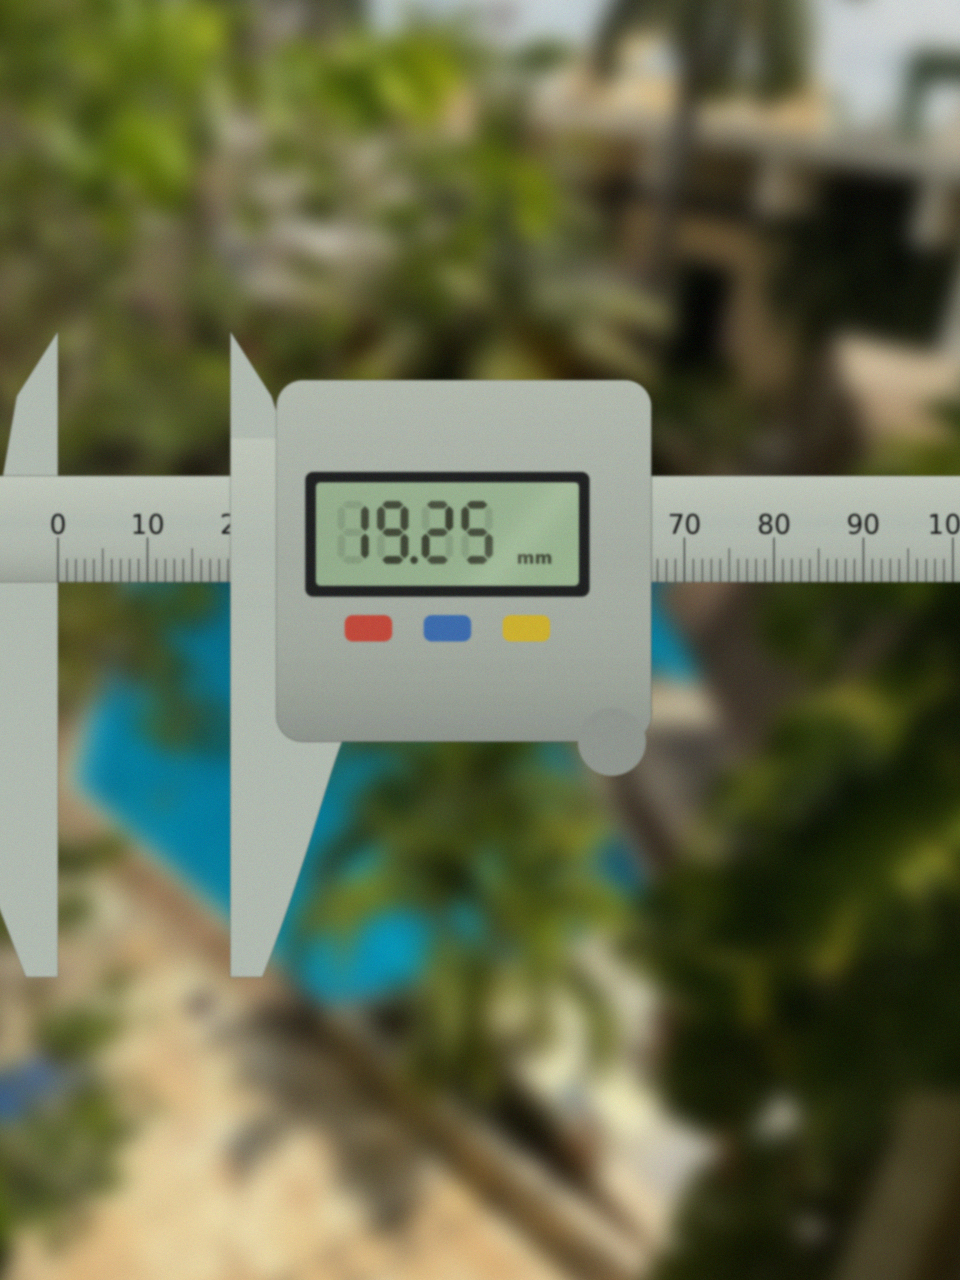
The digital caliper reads 19.25 mm
